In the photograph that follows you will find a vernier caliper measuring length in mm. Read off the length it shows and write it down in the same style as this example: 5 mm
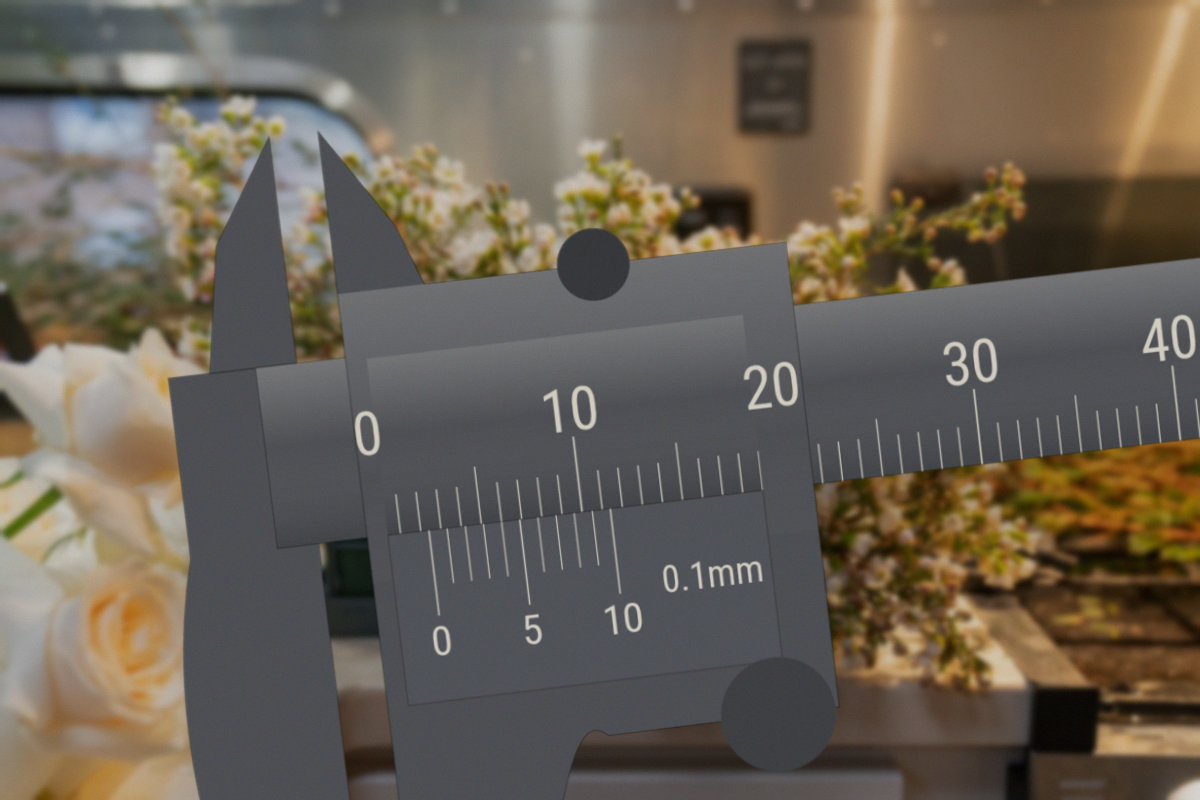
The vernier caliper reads 2.4 mm
